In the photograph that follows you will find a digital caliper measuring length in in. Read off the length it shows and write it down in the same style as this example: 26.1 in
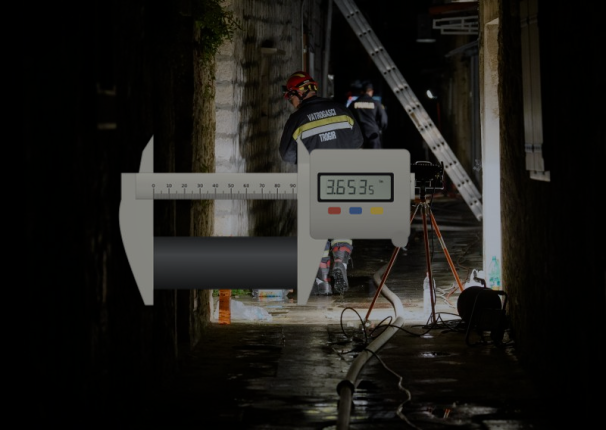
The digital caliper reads 3.6535 in
